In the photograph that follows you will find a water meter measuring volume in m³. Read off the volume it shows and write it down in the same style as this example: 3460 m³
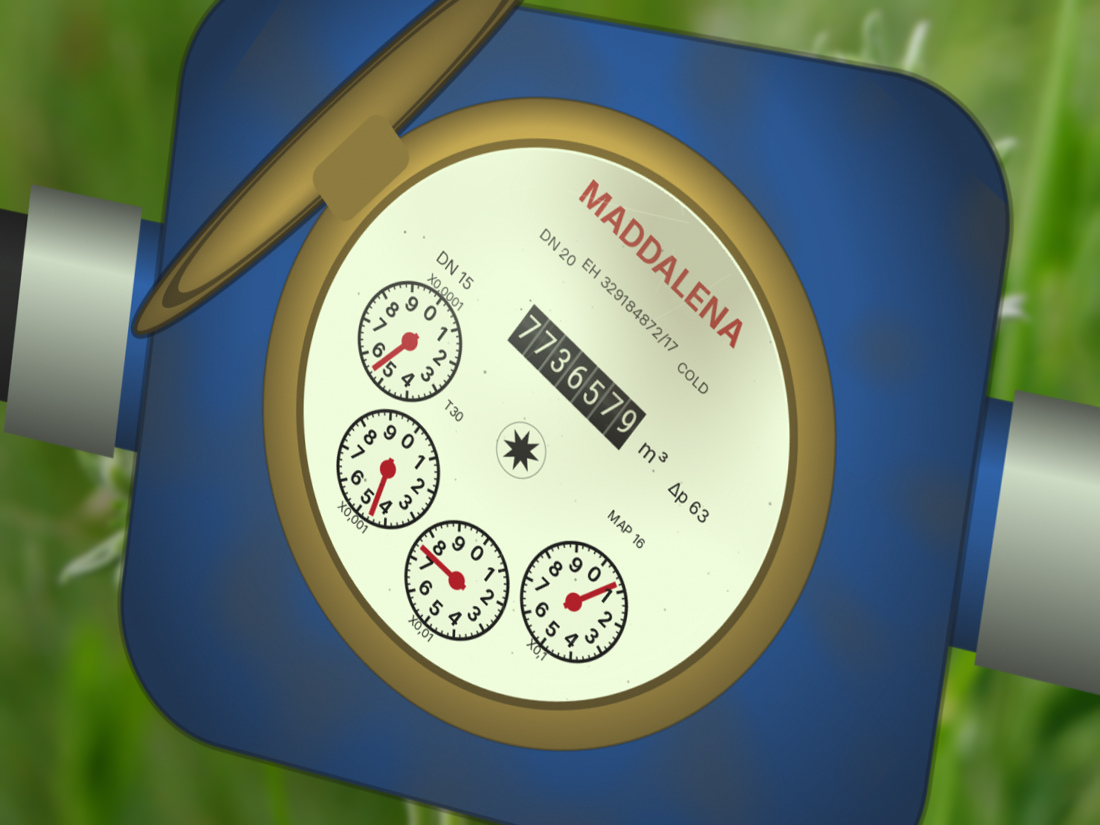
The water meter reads 7736579.0745 m³
